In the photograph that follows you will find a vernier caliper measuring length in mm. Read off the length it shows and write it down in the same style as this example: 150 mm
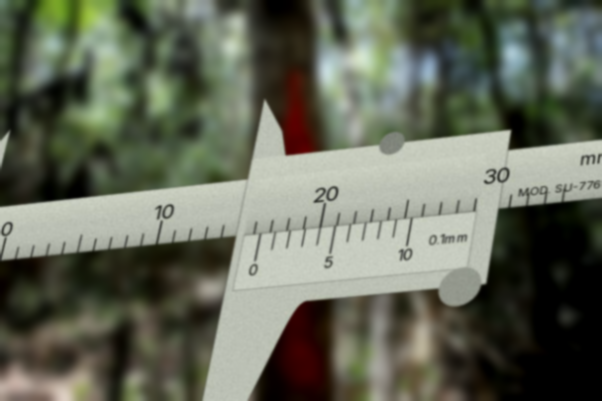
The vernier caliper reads 16.4 mm
